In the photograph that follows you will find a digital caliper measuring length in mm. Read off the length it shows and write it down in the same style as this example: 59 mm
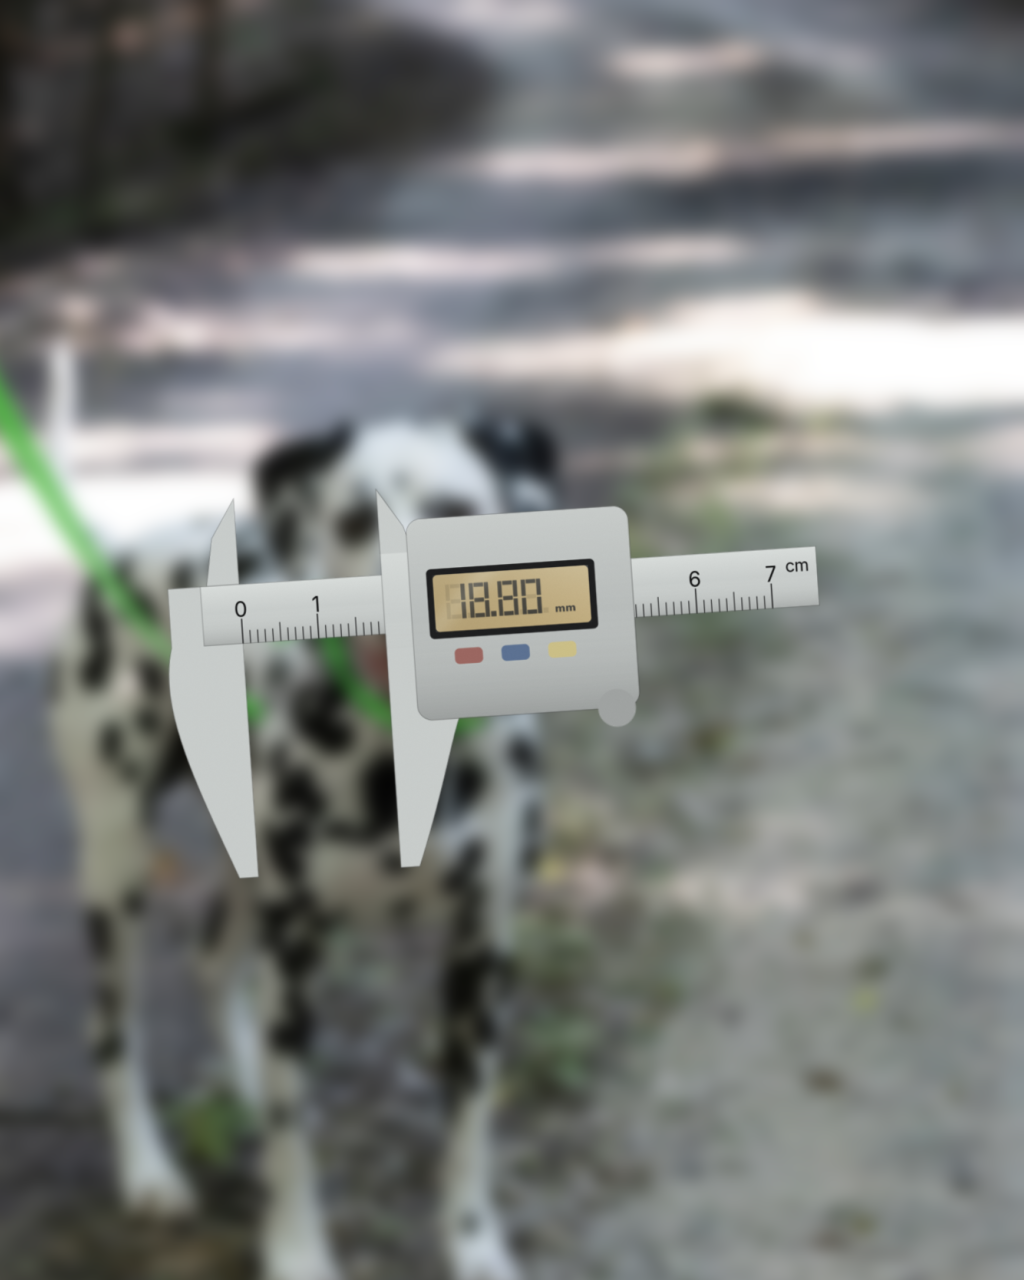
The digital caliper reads 18.80 mm
